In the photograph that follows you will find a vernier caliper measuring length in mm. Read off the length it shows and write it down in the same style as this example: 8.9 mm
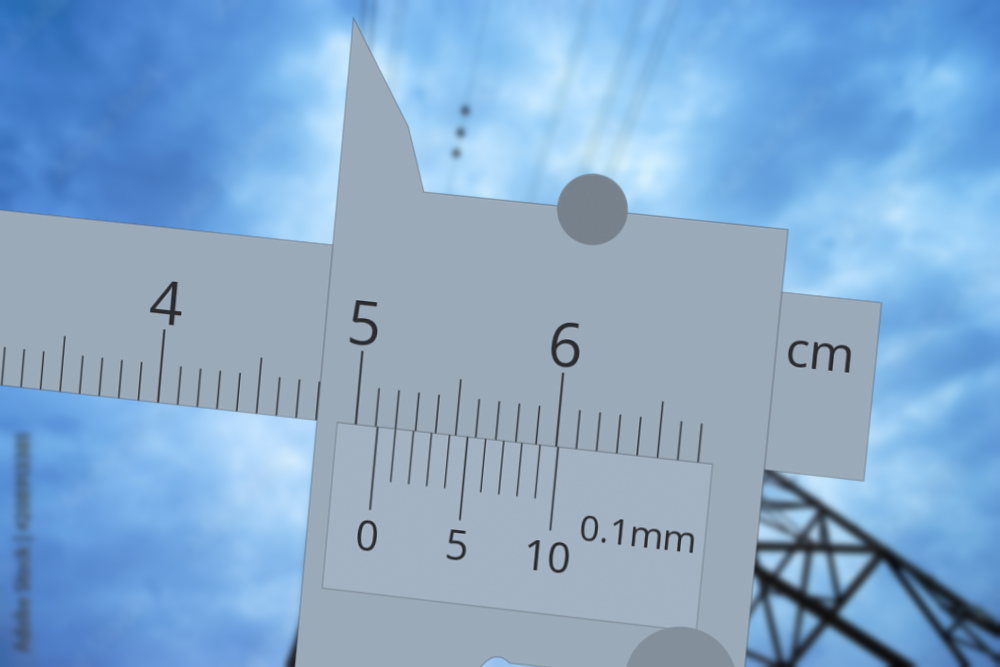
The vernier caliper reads 51.1 mm
